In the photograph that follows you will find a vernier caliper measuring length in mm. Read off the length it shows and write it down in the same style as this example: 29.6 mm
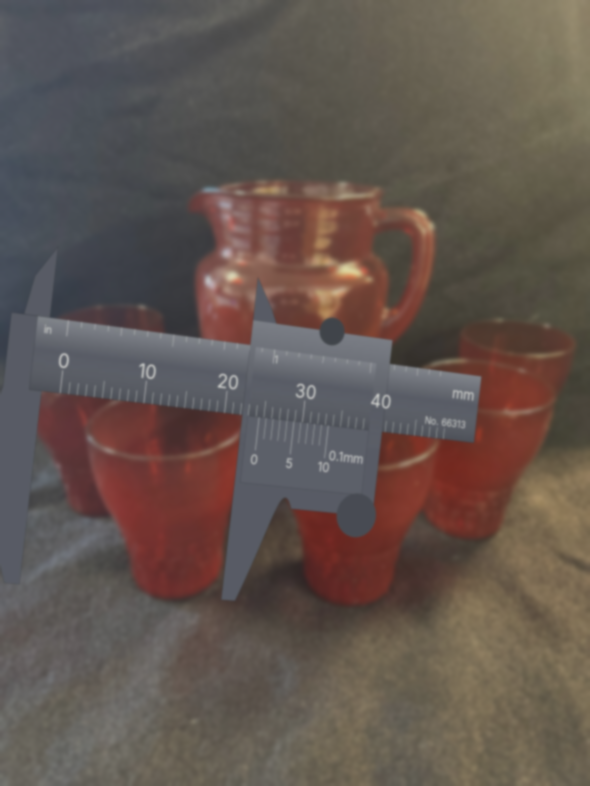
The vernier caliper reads 24.4 mm
